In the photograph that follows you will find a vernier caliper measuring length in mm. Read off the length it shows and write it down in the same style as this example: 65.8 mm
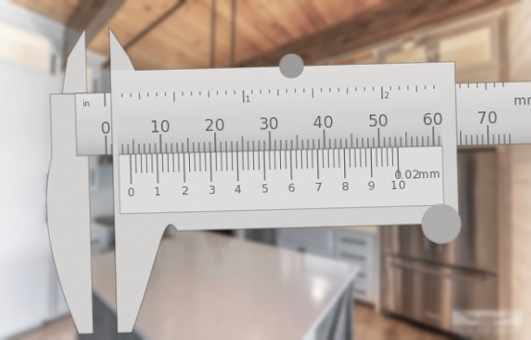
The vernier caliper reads 4.4 mm
